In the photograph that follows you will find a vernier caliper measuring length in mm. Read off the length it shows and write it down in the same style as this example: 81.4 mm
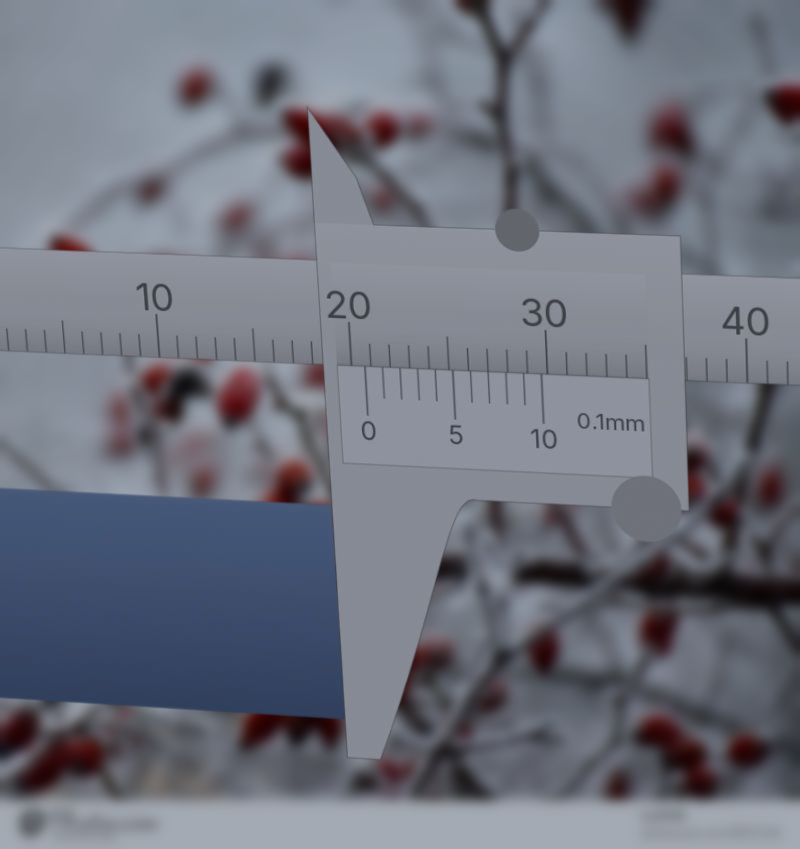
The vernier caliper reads 20.7 mm
